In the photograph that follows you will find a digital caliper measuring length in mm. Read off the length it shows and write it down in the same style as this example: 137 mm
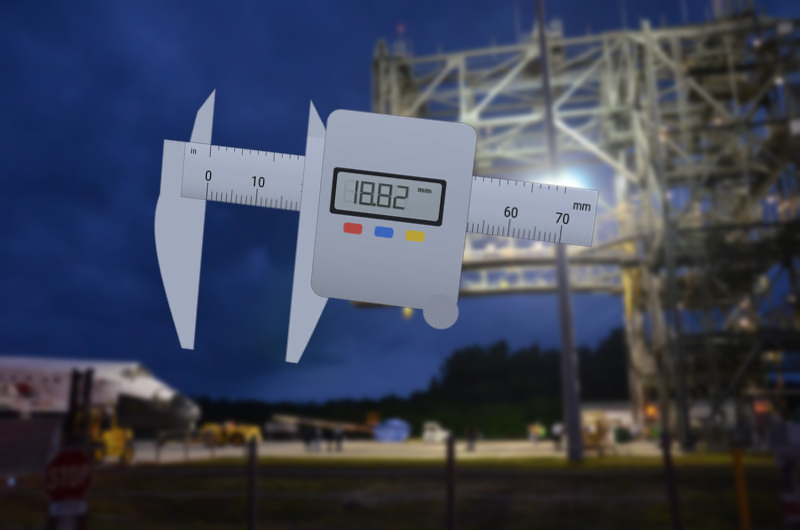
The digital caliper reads 18.82 mm
